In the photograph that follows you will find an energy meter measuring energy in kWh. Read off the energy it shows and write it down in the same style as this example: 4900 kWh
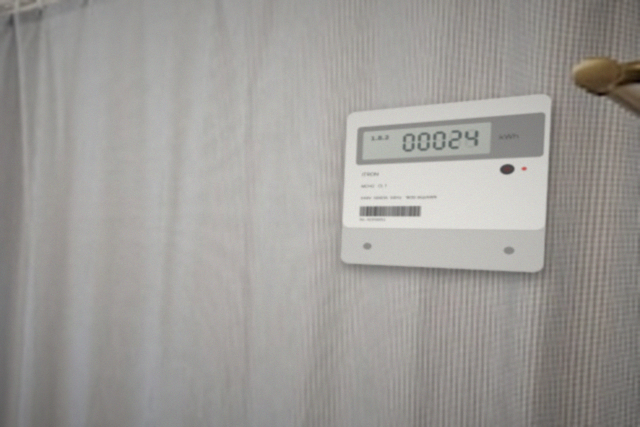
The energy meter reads 24 kWh
